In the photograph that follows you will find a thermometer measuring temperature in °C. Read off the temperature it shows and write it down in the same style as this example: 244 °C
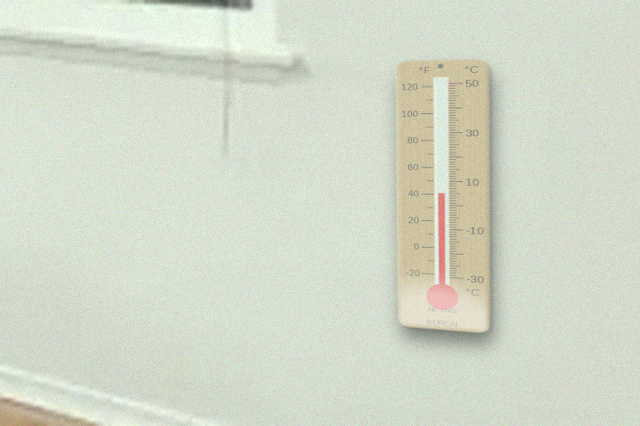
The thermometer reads 5 °C
